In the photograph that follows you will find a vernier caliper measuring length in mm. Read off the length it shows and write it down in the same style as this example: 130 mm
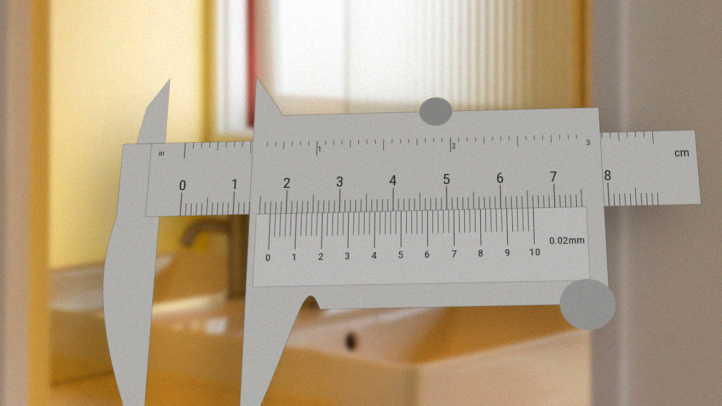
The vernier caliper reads 17.0 mm
